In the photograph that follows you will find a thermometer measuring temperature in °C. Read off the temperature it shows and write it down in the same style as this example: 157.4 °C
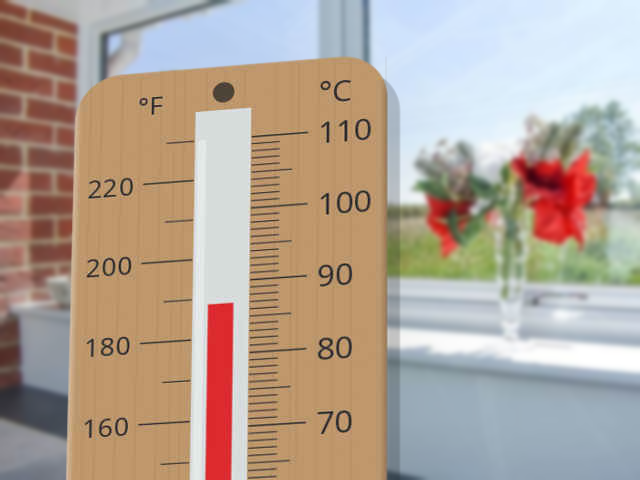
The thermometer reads 87 °C
